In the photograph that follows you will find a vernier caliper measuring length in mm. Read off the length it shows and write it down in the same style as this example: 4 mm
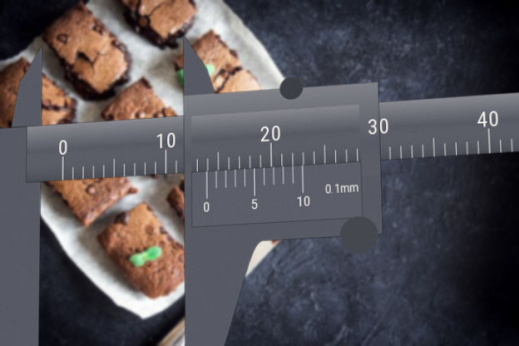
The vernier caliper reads 13.9 mm
